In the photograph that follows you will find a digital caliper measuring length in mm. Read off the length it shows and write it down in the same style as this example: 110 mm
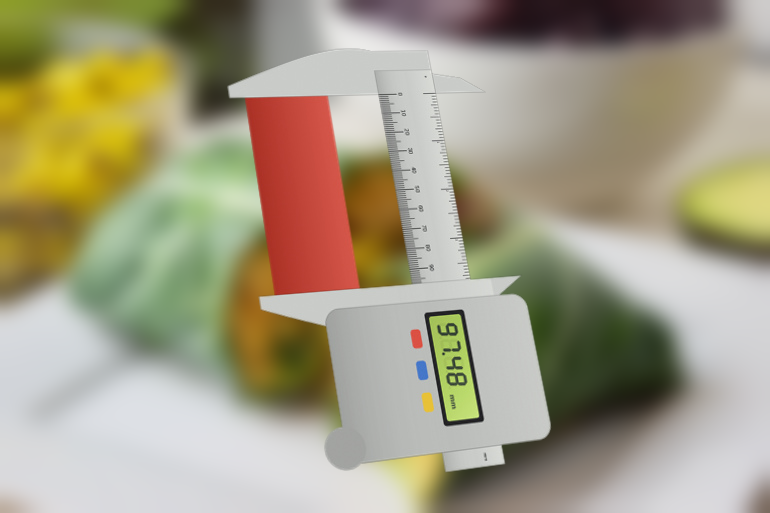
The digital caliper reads 97.48 mm
